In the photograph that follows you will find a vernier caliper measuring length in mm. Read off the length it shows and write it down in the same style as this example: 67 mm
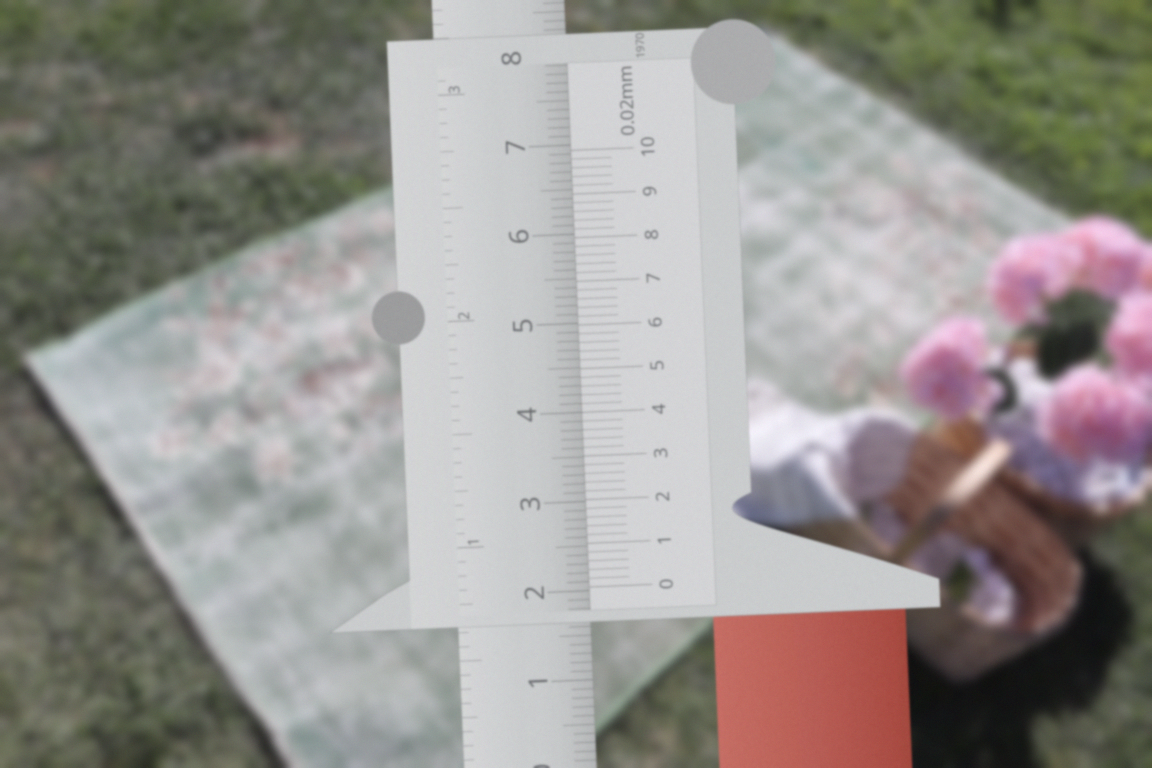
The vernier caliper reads 20.4 mm
